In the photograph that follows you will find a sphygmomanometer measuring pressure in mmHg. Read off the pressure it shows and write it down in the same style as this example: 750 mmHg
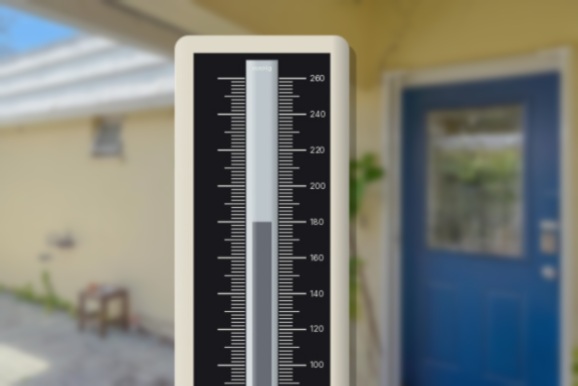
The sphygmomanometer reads 180 mmHg
